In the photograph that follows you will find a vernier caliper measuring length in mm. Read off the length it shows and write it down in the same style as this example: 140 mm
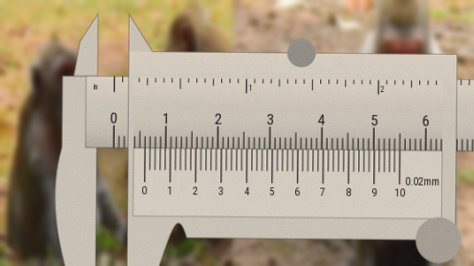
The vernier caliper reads 6.0 mm
